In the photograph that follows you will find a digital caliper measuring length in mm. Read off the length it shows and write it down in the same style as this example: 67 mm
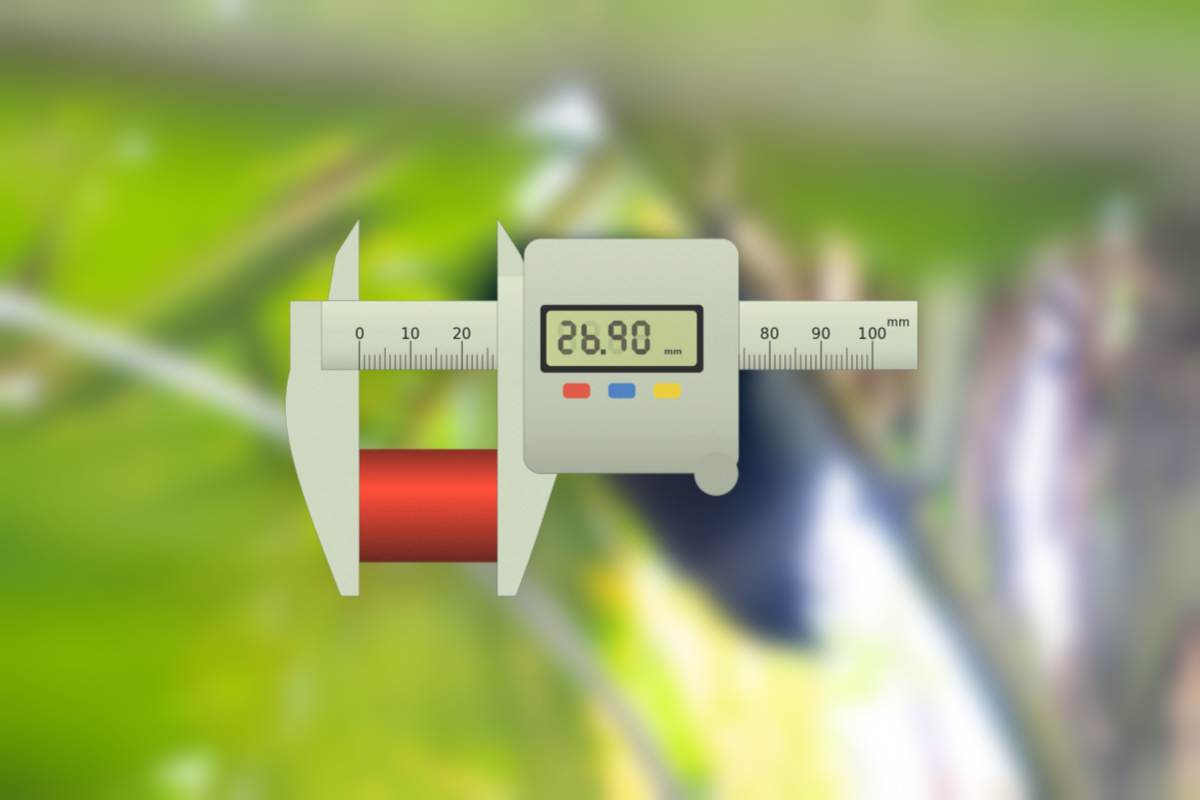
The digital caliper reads 26.90 mm
